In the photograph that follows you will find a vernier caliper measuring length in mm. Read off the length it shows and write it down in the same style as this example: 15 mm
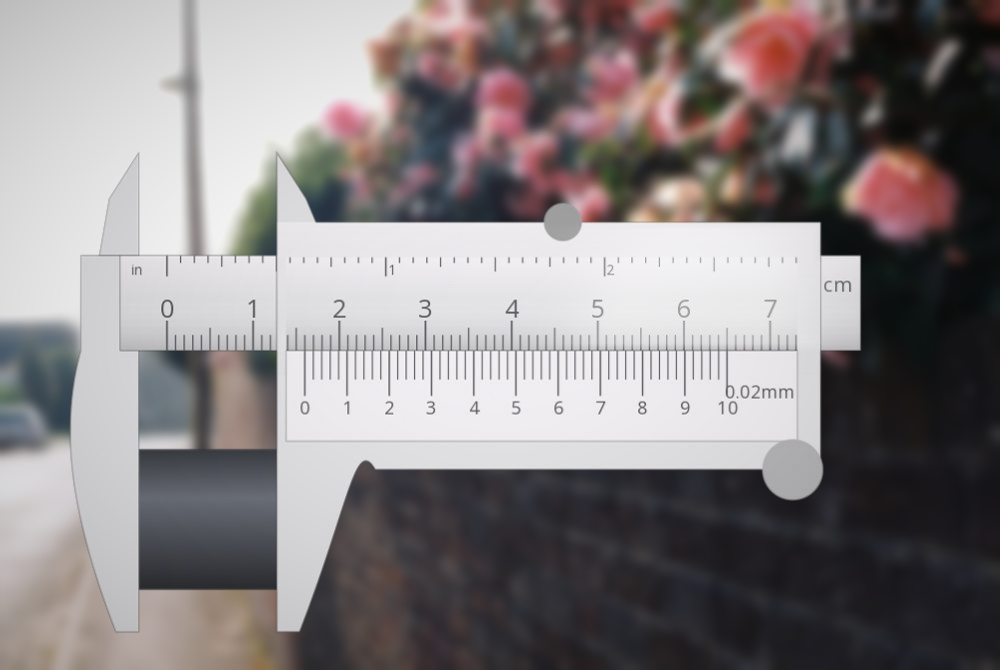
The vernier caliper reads 16.0 mm
